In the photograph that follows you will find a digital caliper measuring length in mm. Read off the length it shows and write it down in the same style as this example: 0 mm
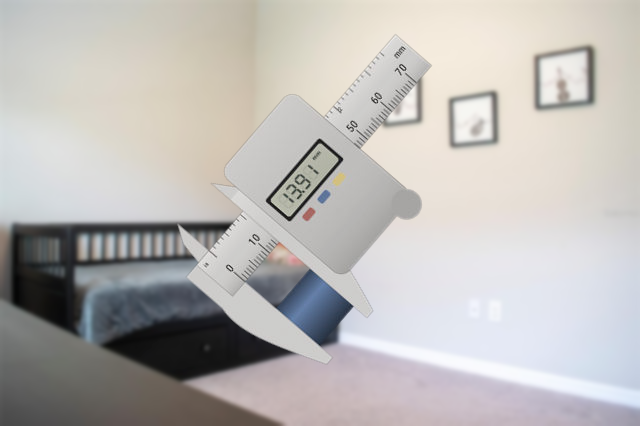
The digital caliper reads 13.91 mm
